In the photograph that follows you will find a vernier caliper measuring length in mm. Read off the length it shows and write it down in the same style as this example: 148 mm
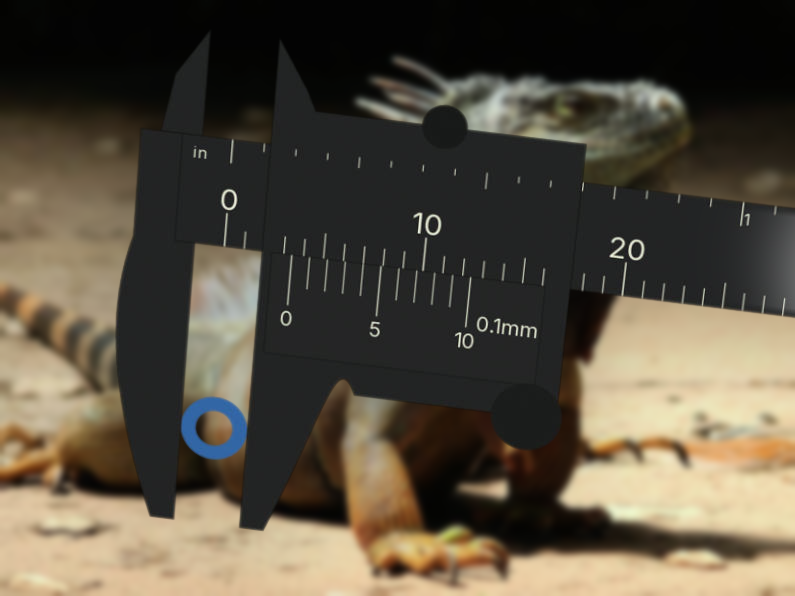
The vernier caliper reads 3.4 mm
